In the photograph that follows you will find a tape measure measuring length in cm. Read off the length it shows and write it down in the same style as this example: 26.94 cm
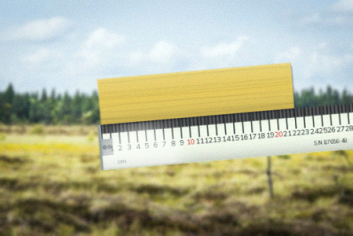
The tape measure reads 22 cm
